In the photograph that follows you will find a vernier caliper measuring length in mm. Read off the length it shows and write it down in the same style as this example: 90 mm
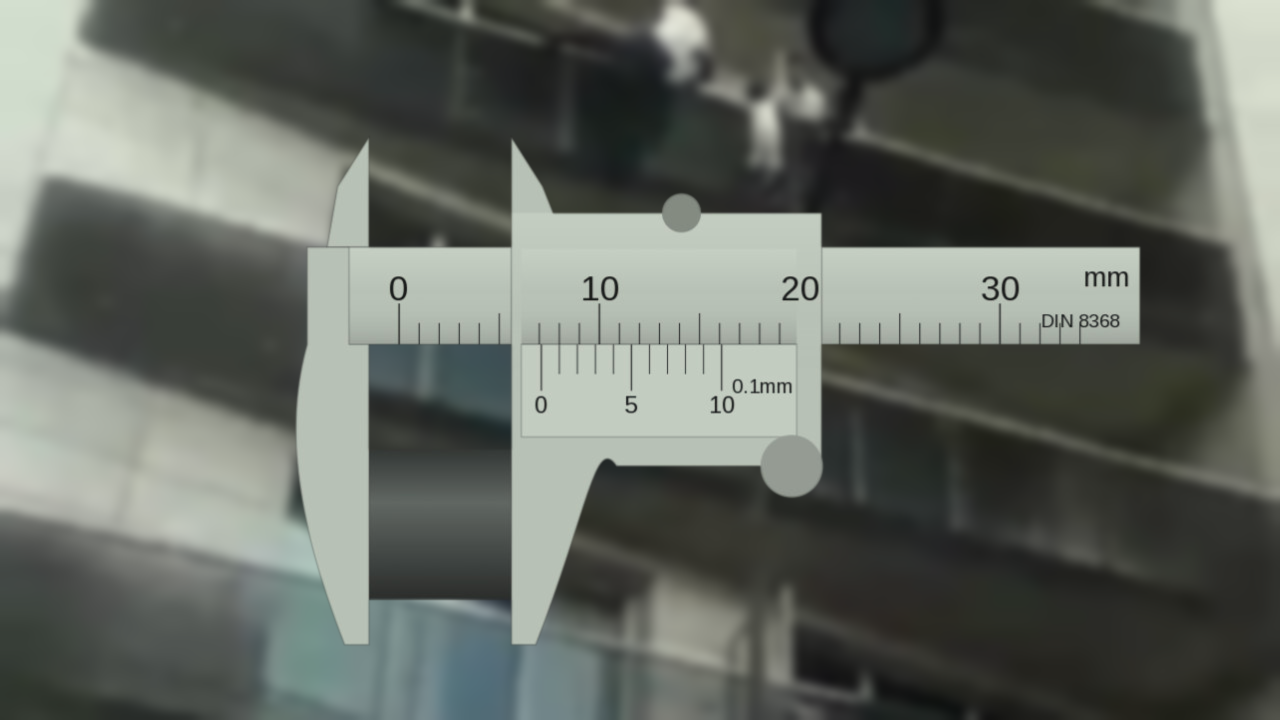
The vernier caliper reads 7.1 mm
